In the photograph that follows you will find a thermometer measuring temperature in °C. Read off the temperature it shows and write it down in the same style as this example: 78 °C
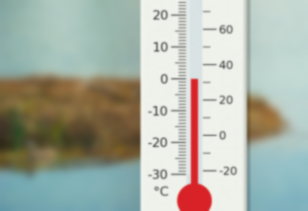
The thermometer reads 0 °C
